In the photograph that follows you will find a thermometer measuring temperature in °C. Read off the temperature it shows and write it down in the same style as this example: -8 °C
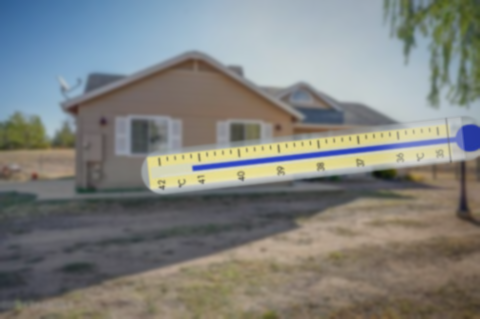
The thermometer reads 41.2 °C
